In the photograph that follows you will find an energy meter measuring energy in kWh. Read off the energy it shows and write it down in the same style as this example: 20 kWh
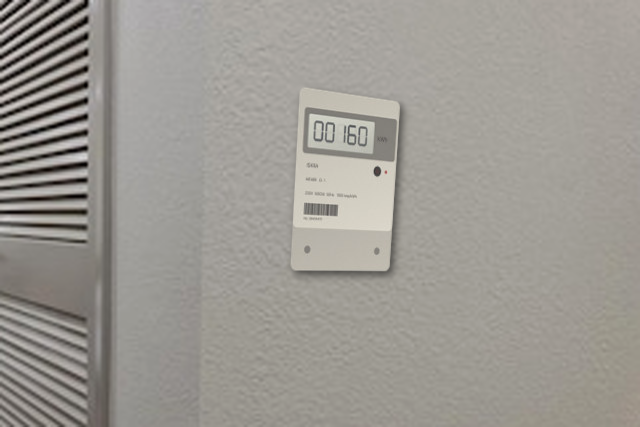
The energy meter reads 160 kWh
